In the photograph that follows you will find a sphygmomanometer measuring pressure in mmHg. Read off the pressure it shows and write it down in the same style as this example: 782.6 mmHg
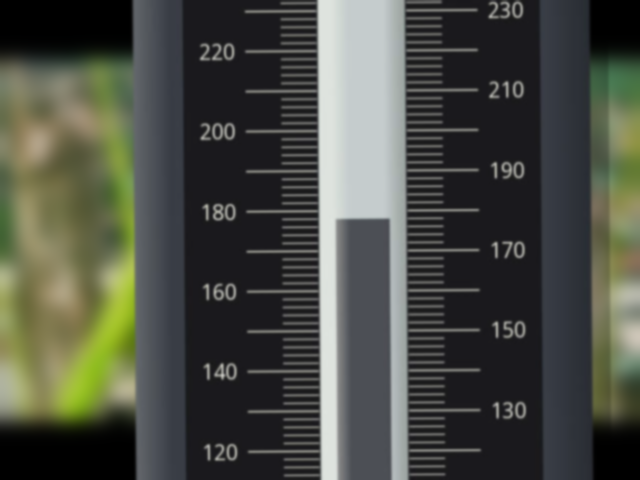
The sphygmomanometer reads 178 mmHg
